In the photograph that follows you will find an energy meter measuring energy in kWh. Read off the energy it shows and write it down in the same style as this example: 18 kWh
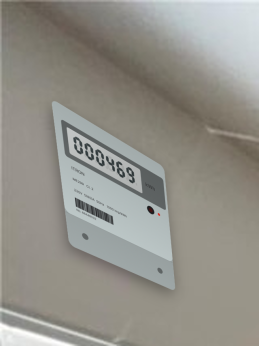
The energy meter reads 469 kWh
